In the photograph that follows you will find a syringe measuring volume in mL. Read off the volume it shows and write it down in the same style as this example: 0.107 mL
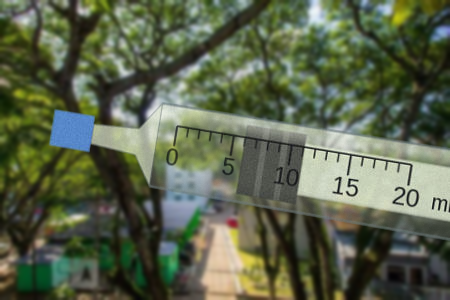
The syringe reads 6 mL
